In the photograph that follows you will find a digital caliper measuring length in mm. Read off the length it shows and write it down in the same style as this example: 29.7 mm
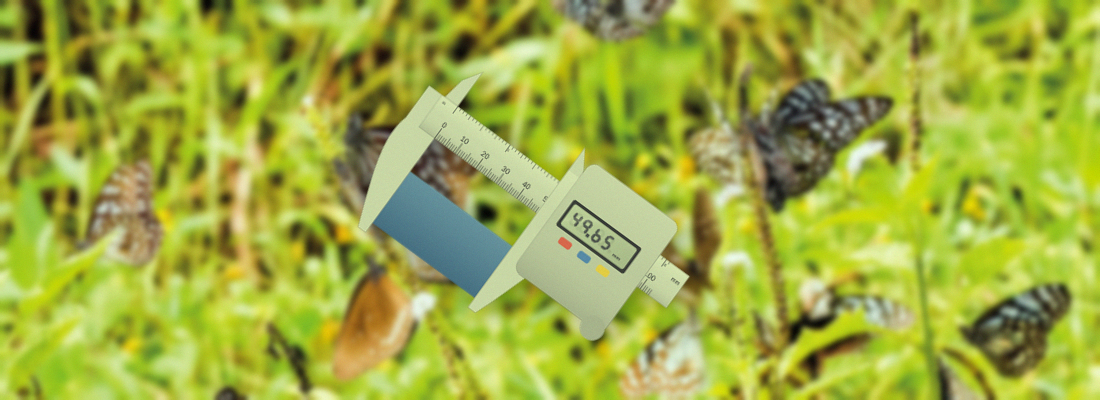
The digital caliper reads 49.65 mm
